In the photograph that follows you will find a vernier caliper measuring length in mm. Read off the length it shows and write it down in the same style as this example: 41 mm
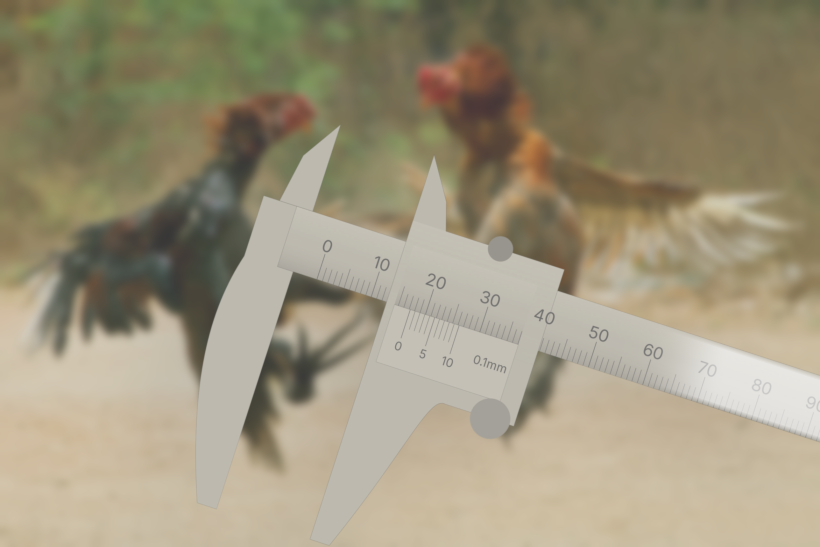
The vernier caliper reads 17.2 mm
